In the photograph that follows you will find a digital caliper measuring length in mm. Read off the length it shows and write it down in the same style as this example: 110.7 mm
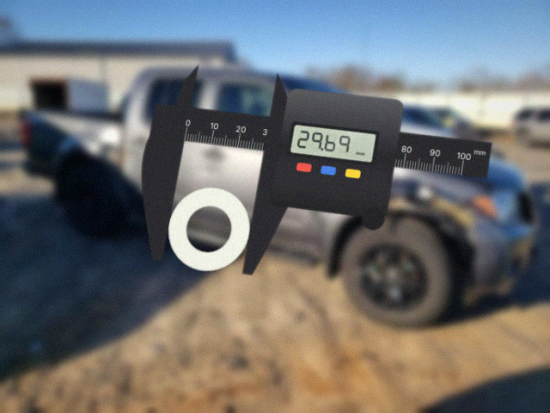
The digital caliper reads 29.69 mm
